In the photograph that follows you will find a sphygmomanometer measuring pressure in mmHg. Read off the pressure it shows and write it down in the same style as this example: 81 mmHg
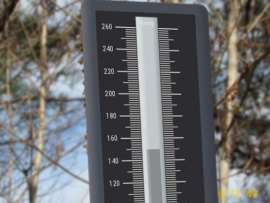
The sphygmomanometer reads 150 mmHg
